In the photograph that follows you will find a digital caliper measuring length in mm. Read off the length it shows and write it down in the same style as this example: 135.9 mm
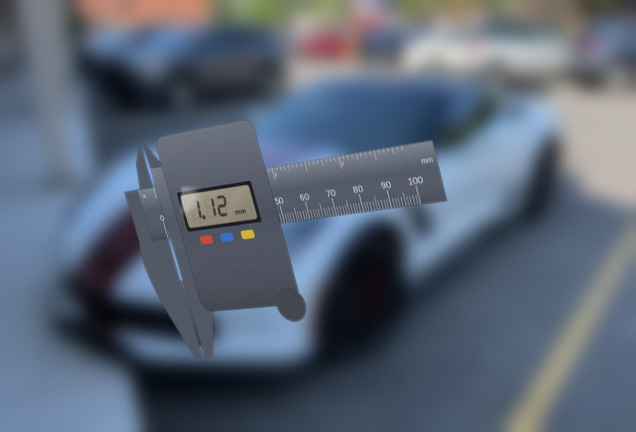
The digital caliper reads 1.12 mm
